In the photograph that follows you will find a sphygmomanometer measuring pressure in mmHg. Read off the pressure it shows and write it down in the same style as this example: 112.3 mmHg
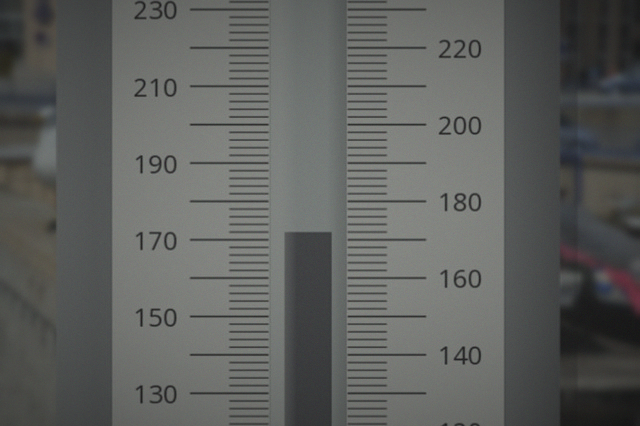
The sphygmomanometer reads 172 mmHg
